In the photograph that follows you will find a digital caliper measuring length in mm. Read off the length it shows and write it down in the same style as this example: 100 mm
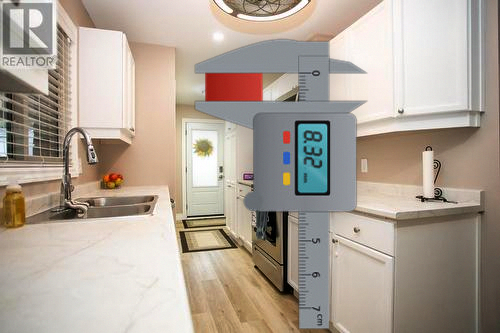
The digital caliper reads 8.32 mm
